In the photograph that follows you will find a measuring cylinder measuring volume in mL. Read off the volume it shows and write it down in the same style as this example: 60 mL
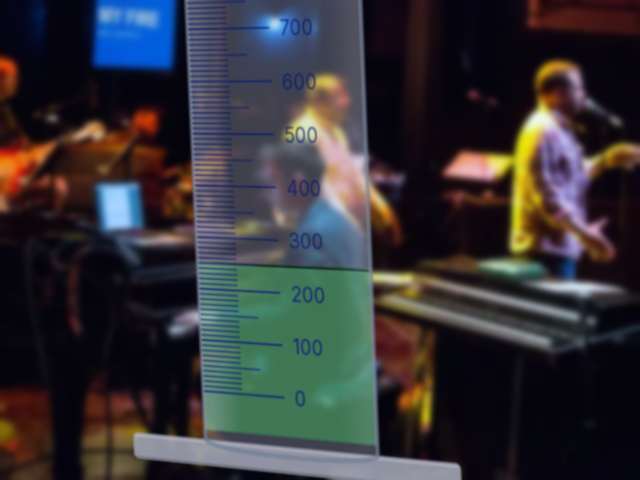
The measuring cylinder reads 250 mL
